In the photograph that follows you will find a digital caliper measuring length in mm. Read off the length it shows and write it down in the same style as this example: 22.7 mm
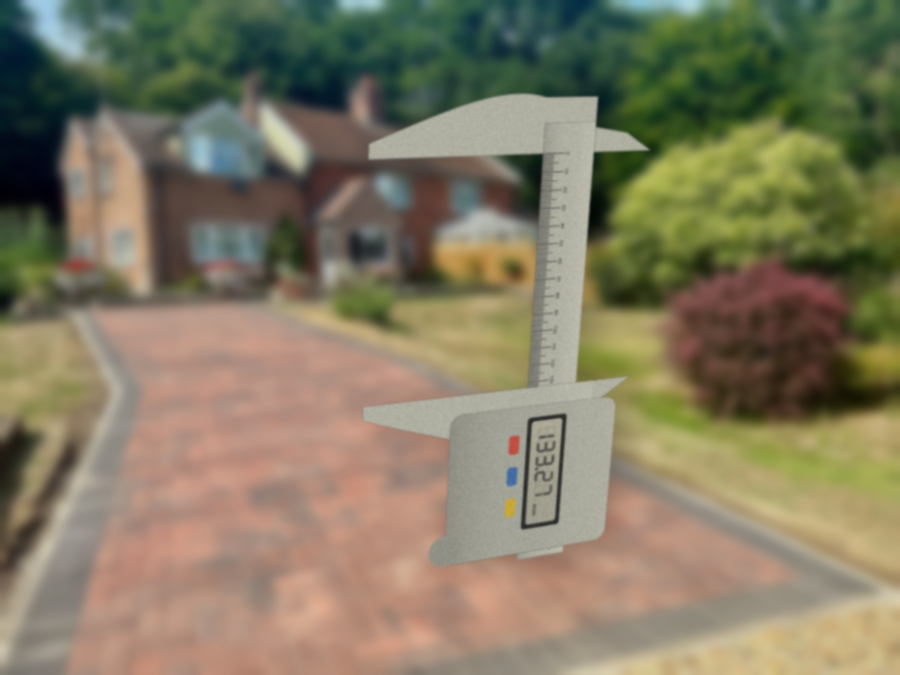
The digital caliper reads 133.27 mm
